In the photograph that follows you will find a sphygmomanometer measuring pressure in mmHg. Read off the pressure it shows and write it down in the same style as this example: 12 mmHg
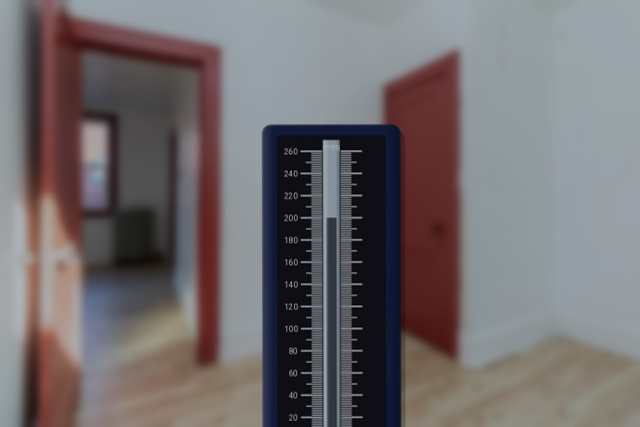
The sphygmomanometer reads 200 mmHg
